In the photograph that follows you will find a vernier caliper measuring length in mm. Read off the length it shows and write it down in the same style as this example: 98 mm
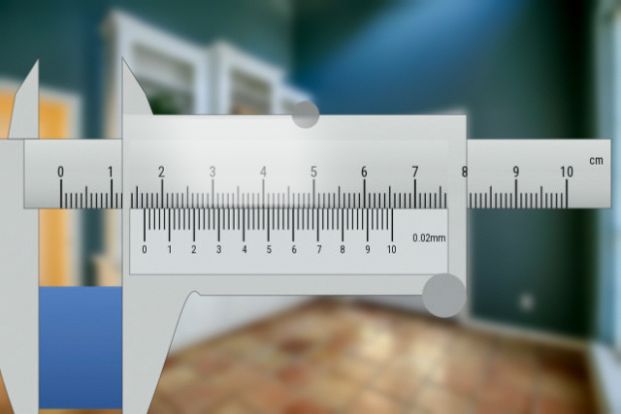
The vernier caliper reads 16.5 mm
